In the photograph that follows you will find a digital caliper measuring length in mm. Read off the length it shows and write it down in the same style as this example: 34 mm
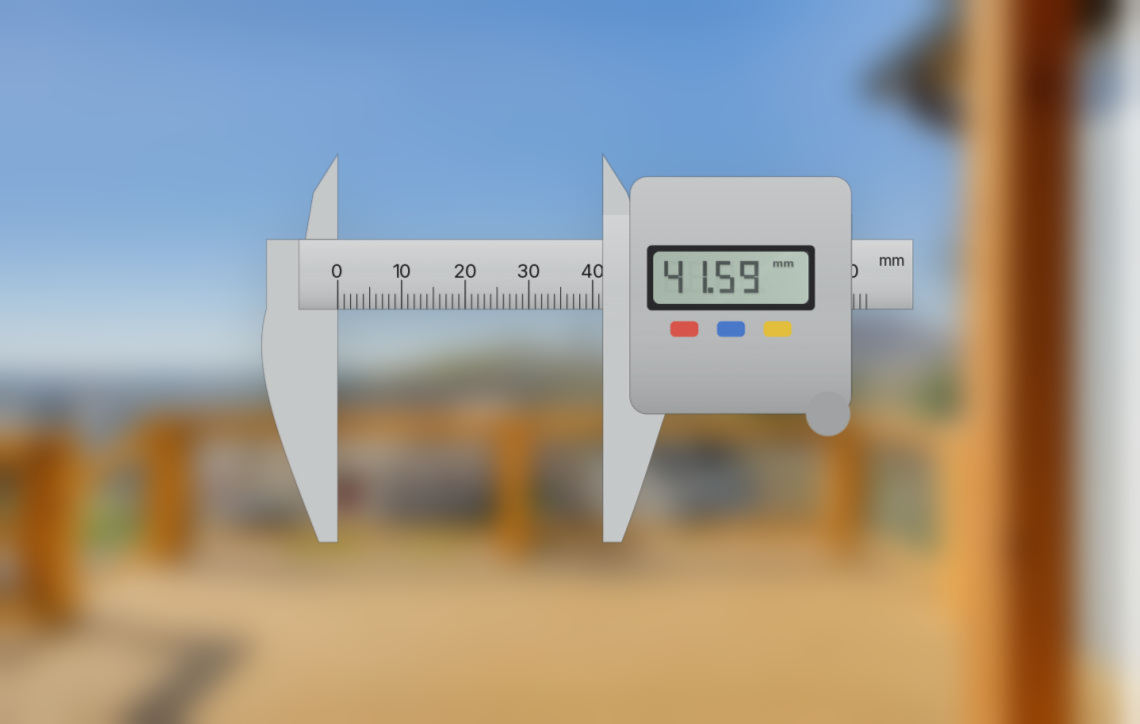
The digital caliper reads 41.59 mm
